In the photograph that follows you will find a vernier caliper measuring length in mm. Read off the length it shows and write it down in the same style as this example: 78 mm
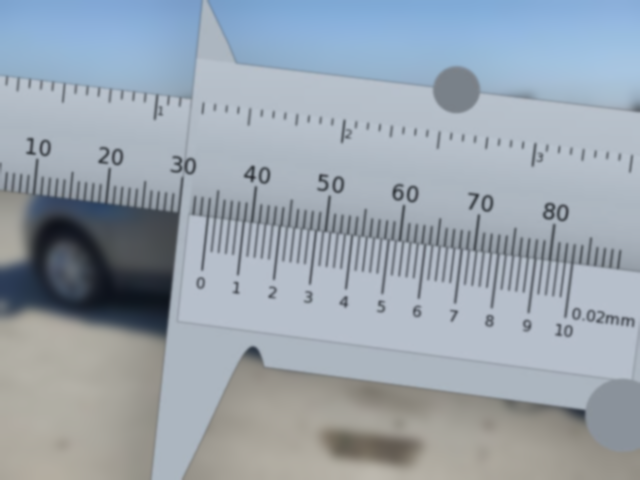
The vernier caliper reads 34.0 mm
